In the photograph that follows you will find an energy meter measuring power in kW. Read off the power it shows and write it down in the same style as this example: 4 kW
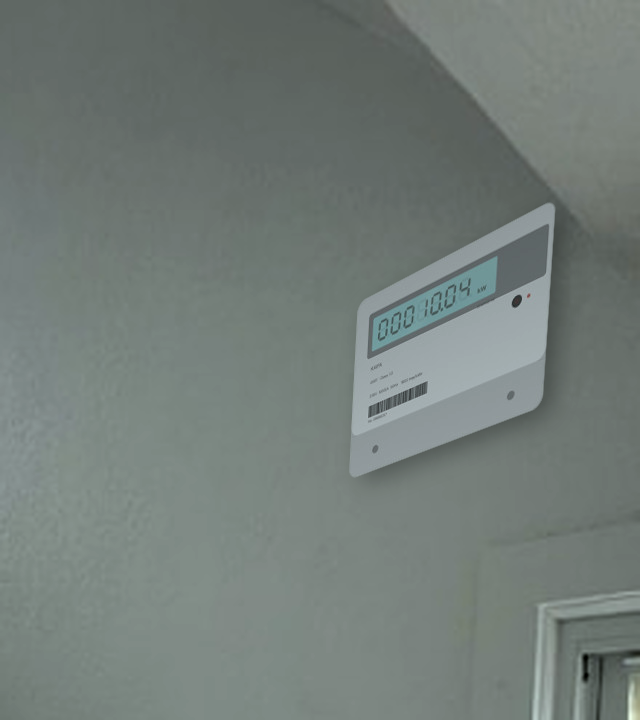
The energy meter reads 10.04 kW
